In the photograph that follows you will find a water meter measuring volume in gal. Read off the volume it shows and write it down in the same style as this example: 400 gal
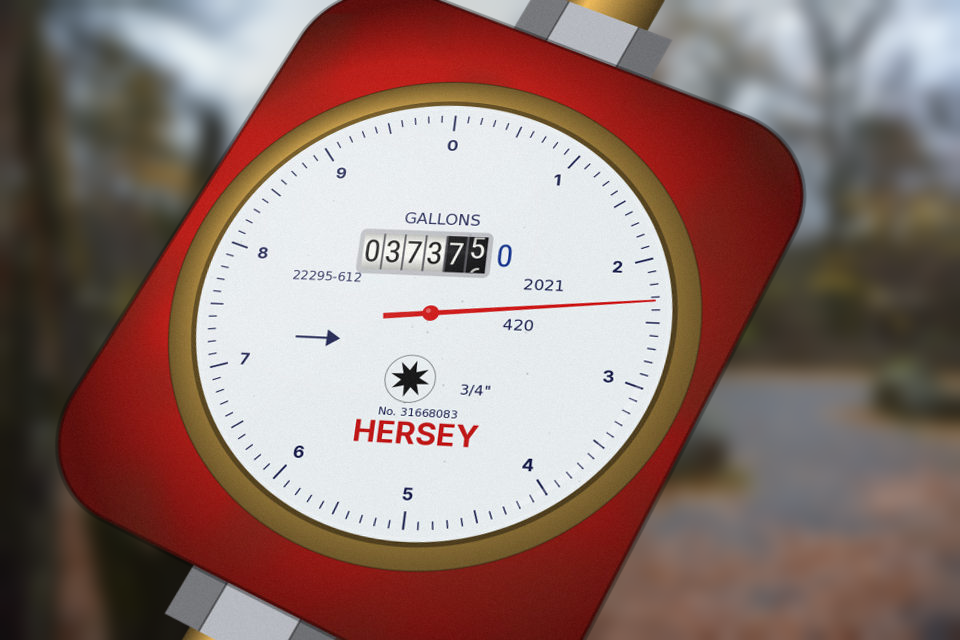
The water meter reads 373752.3 gal
